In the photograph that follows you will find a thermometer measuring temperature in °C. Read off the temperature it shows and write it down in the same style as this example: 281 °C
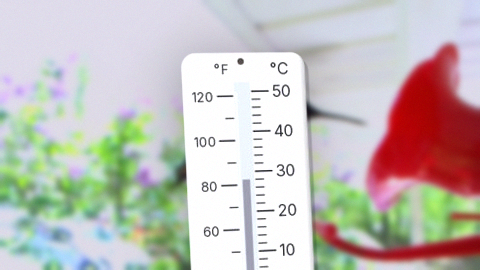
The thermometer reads 28 °C
